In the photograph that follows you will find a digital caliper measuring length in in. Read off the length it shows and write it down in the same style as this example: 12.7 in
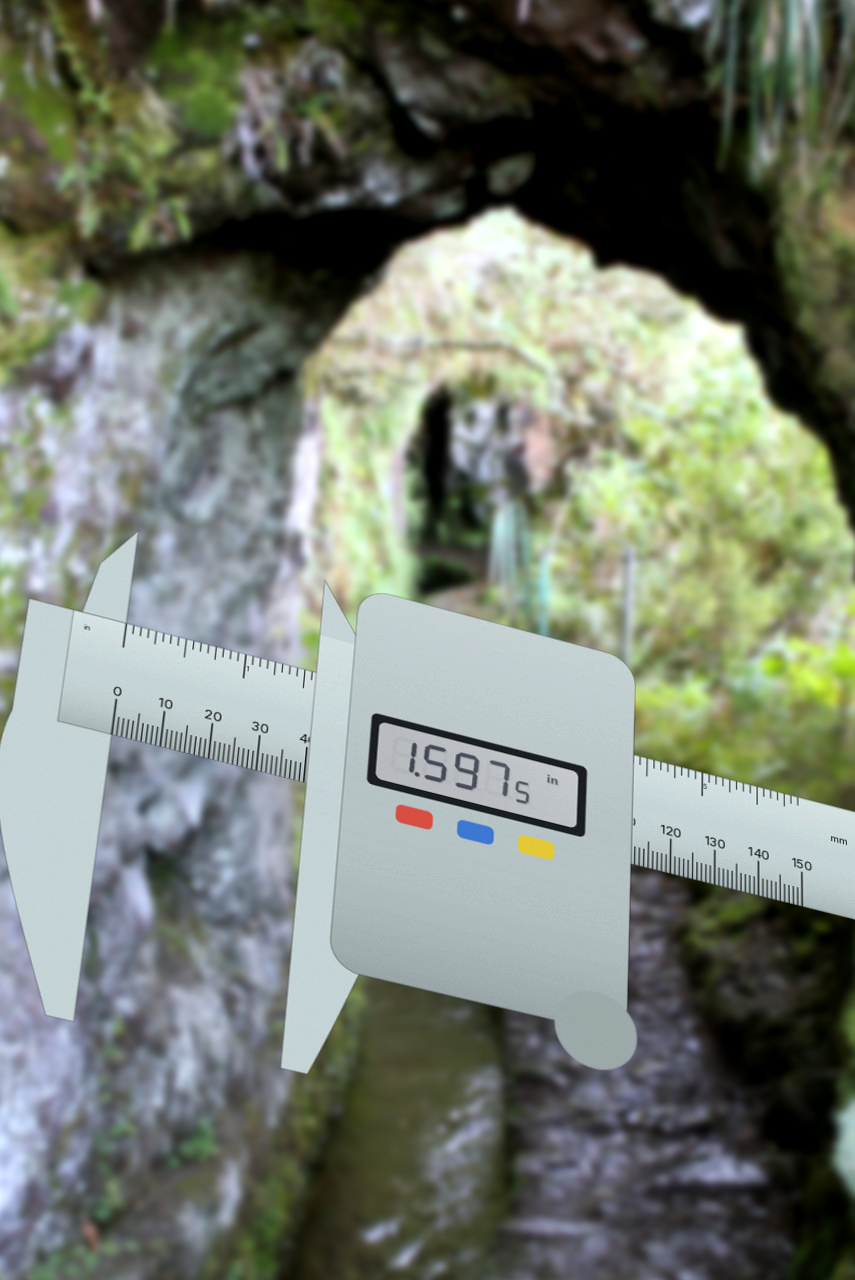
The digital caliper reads 1.5975 in
